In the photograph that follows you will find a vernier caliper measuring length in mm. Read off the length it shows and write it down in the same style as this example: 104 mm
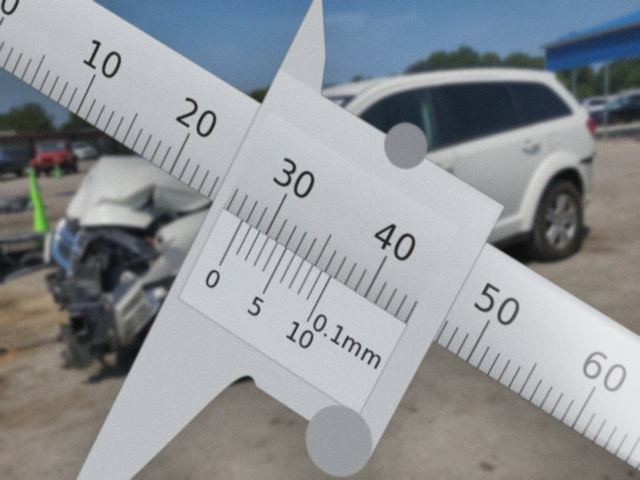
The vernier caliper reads 27.6 mm
